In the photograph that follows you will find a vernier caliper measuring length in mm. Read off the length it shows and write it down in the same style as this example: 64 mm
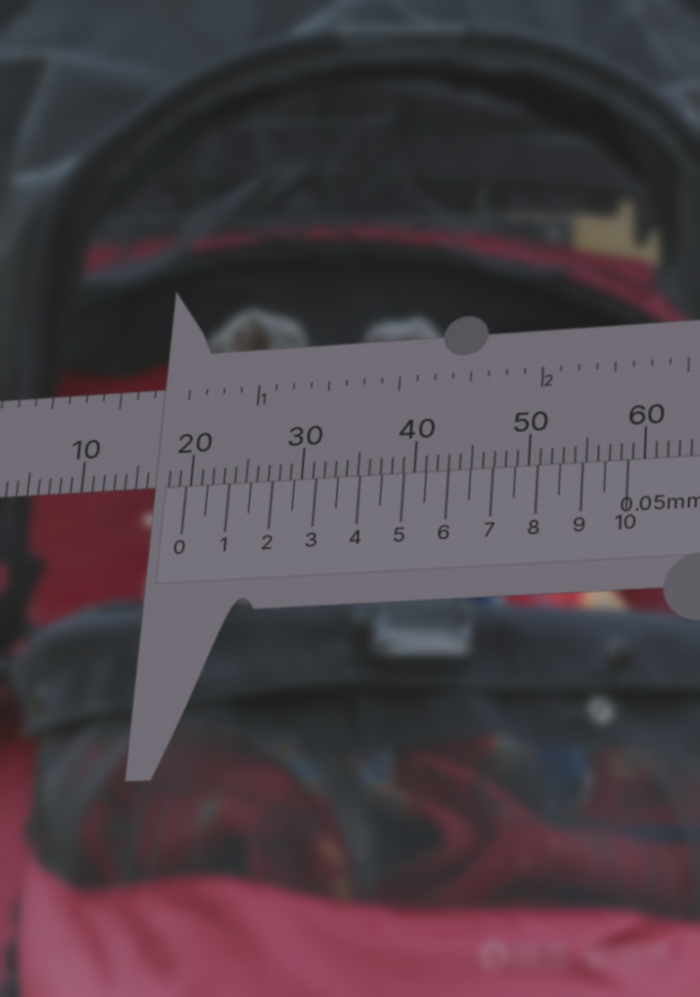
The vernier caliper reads 19.6 mm
